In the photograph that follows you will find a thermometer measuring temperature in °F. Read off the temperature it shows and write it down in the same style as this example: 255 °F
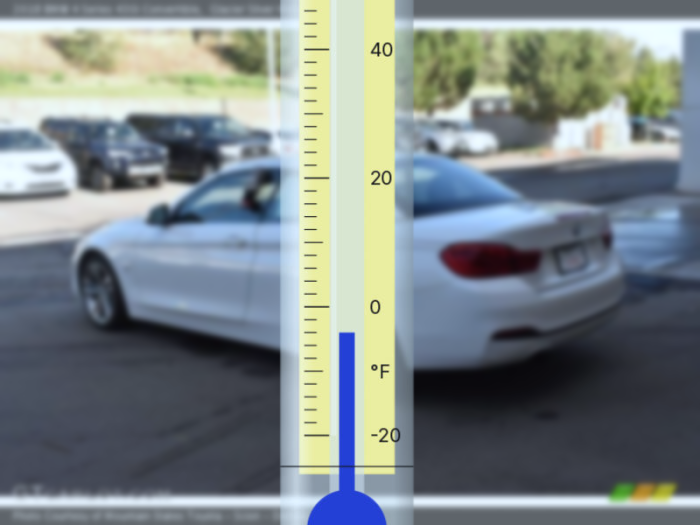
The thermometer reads -4 °F
